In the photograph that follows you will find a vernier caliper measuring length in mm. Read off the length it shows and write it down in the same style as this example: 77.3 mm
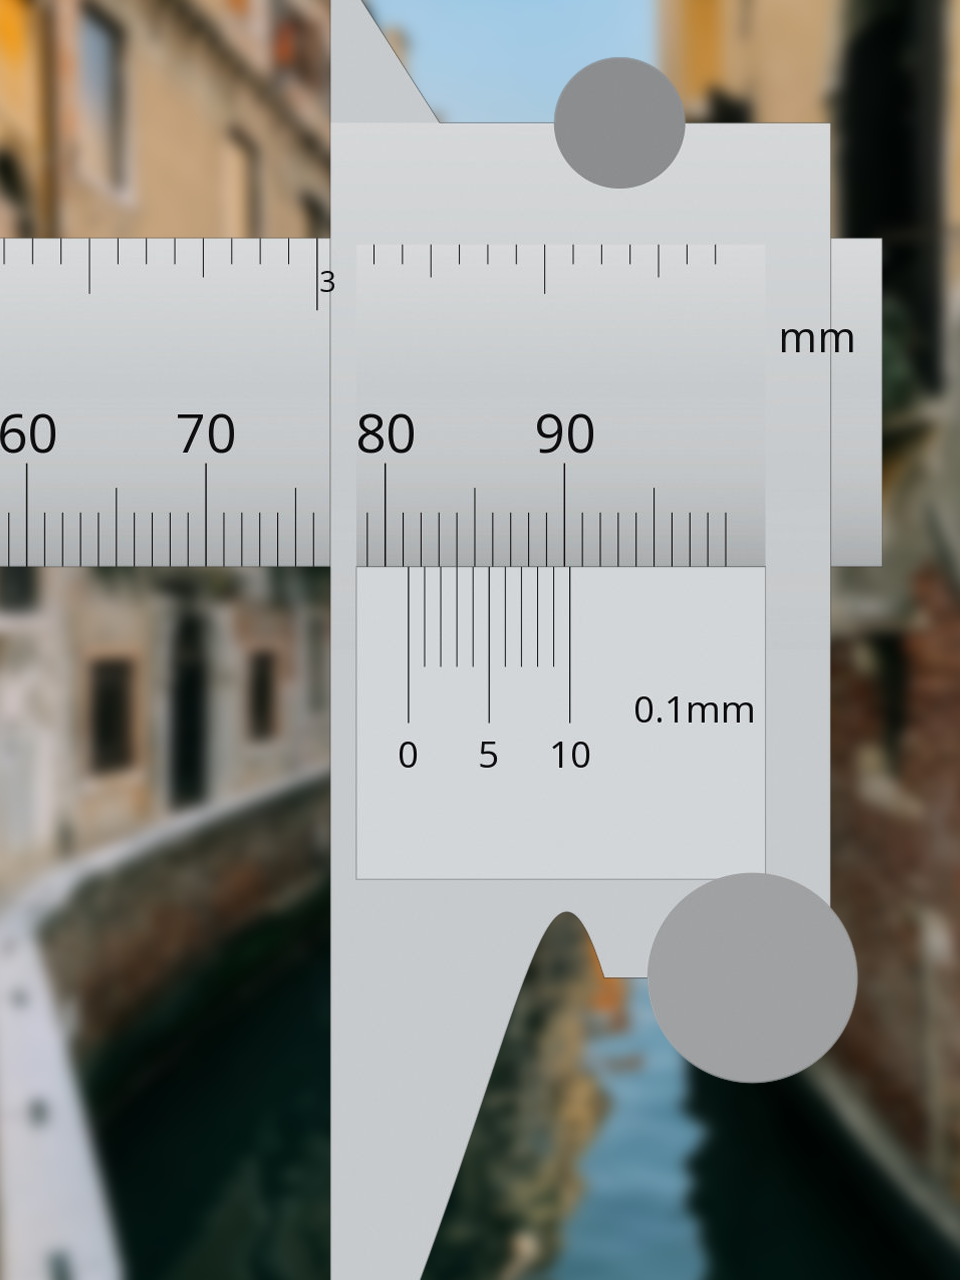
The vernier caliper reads 81.3 mm
